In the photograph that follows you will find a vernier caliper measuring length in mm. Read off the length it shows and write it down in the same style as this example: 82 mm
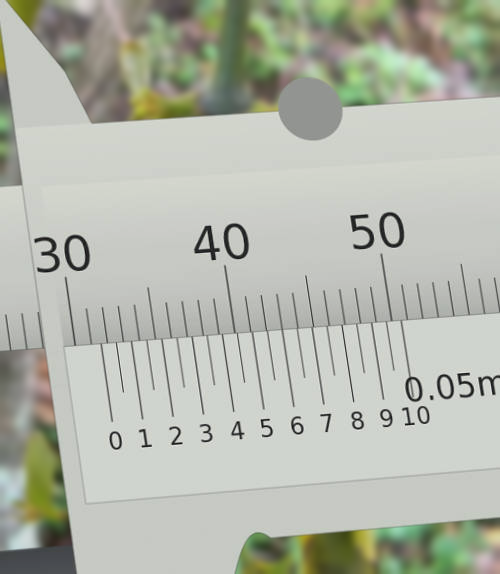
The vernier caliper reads 31.6 mm
